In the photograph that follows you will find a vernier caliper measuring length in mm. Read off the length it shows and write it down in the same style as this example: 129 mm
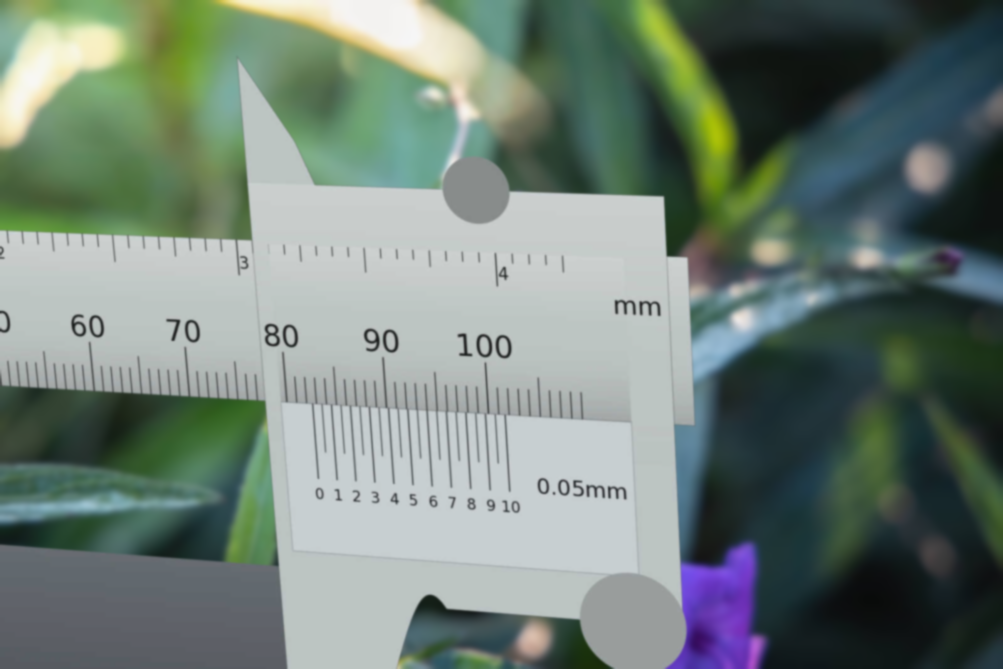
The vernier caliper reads 82.6 mm
